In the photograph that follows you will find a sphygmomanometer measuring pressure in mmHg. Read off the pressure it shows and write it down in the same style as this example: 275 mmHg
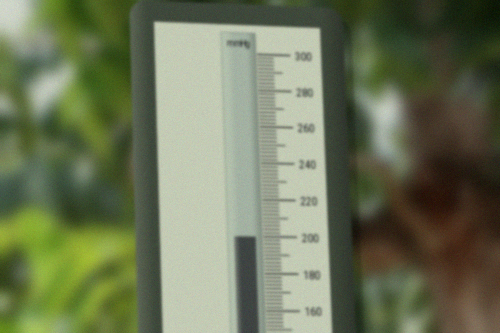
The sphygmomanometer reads 200 mmHg
